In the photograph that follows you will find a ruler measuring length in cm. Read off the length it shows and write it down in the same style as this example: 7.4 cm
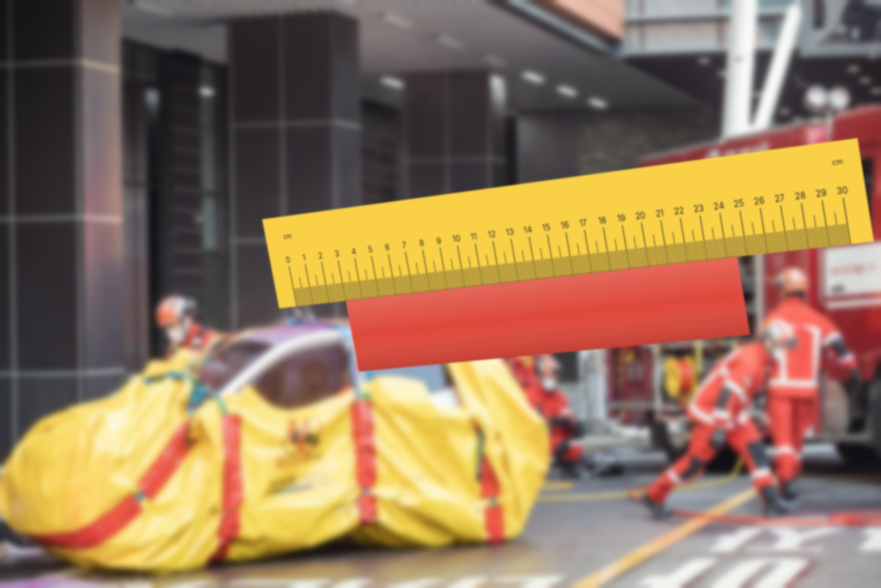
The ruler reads 21.5 cm
